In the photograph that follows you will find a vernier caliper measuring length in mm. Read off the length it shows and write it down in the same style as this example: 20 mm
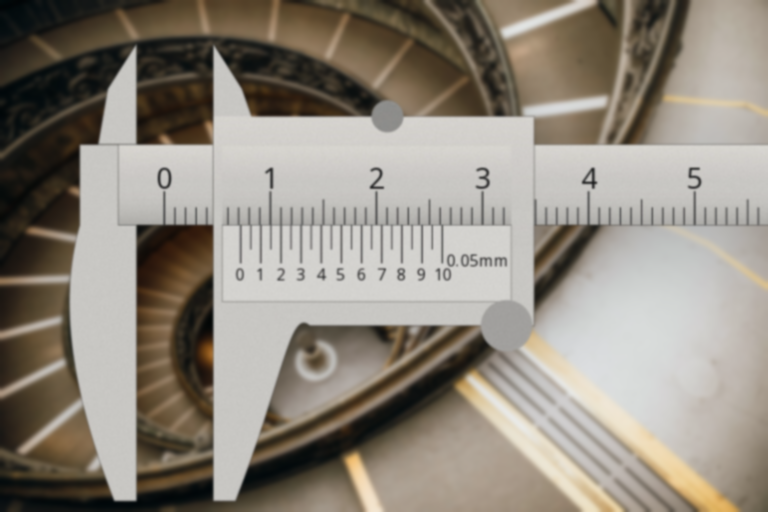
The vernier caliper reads 7.2 mm
